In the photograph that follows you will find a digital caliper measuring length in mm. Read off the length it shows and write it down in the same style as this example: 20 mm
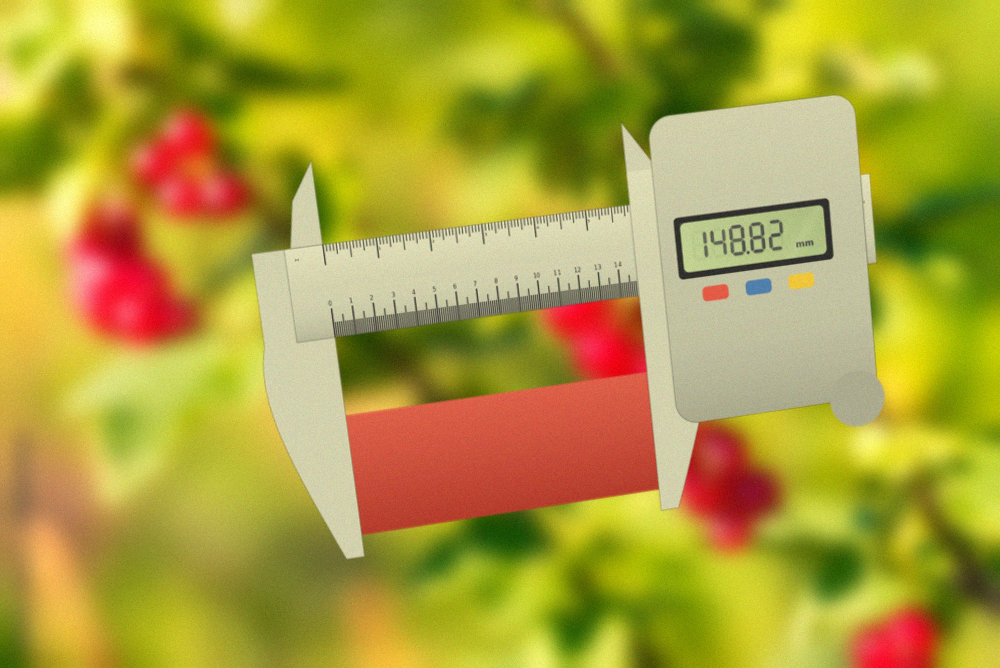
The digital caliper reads 148.82 mm
